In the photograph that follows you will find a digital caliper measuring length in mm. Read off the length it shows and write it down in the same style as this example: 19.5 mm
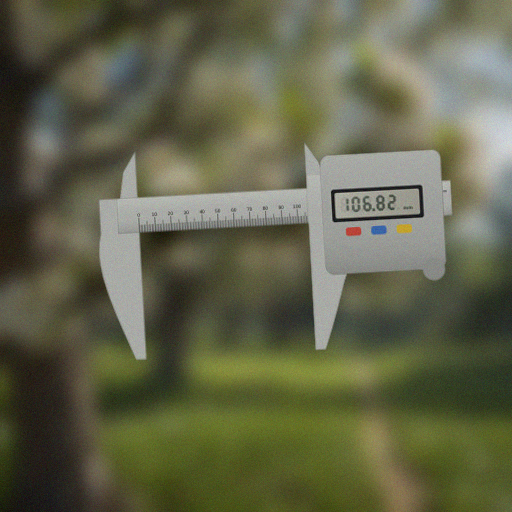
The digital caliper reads 106.82 mm
